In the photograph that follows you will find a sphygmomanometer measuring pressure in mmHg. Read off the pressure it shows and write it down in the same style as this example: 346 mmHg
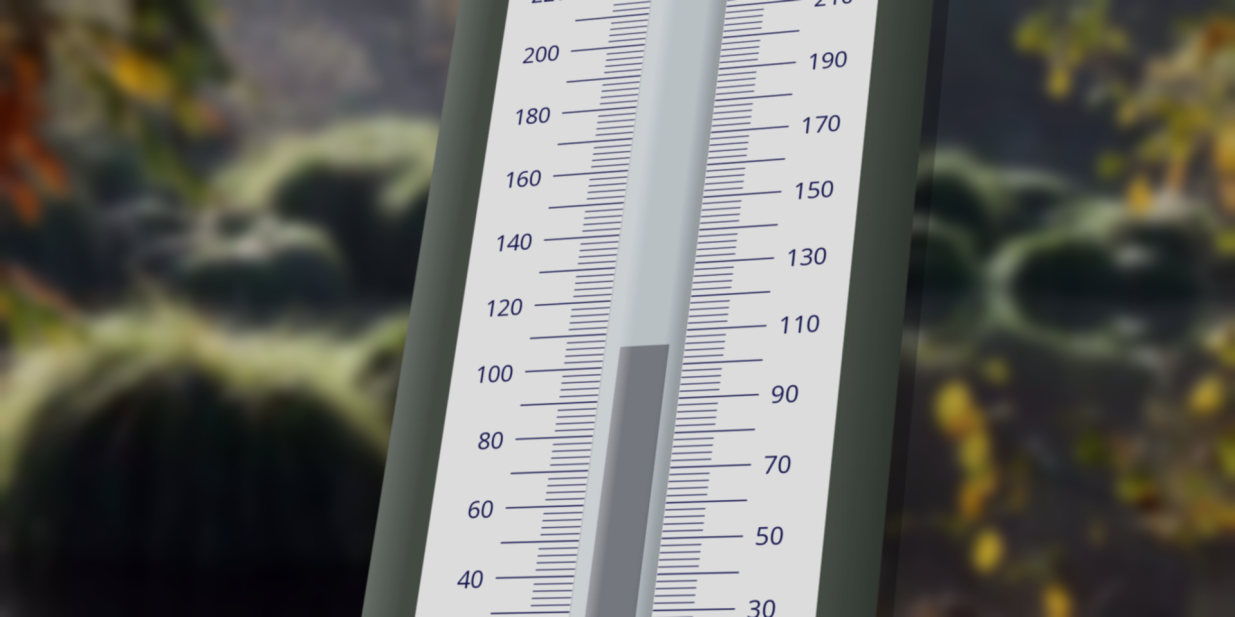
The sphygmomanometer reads 106 mmHg
